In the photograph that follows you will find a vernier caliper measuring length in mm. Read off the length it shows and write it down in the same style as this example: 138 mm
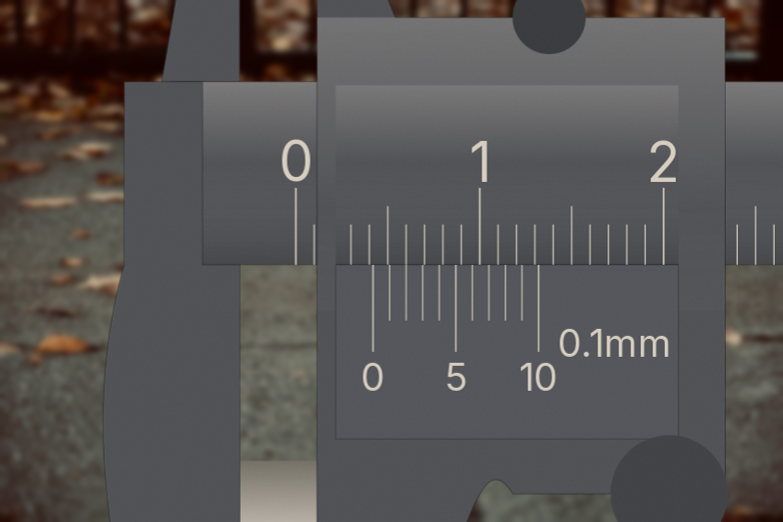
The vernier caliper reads 4.2 mm
